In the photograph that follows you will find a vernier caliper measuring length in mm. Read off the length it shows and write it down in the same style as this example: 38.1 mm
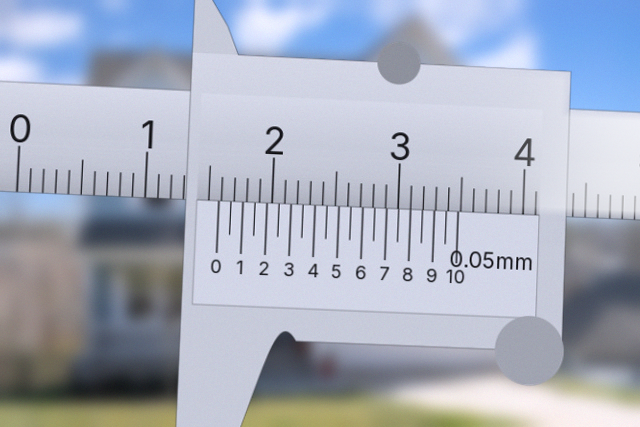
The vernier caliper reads 15.8 mm
